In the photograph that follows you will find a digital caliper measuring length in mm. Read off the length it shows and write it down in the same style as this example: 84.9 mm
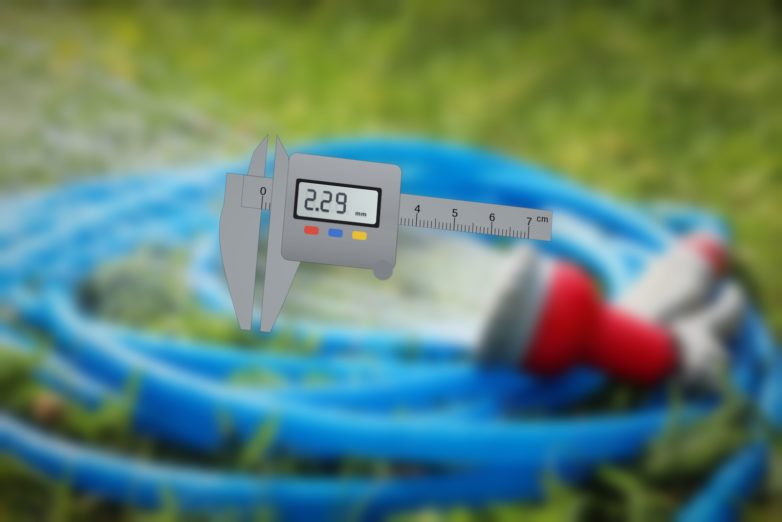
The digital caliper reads 2.29 mm
